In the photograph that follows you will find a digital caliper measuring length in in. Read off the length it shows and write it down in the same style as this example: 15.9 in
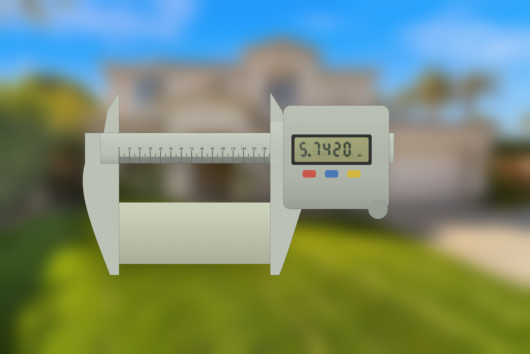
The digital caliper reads 5.7420 in
